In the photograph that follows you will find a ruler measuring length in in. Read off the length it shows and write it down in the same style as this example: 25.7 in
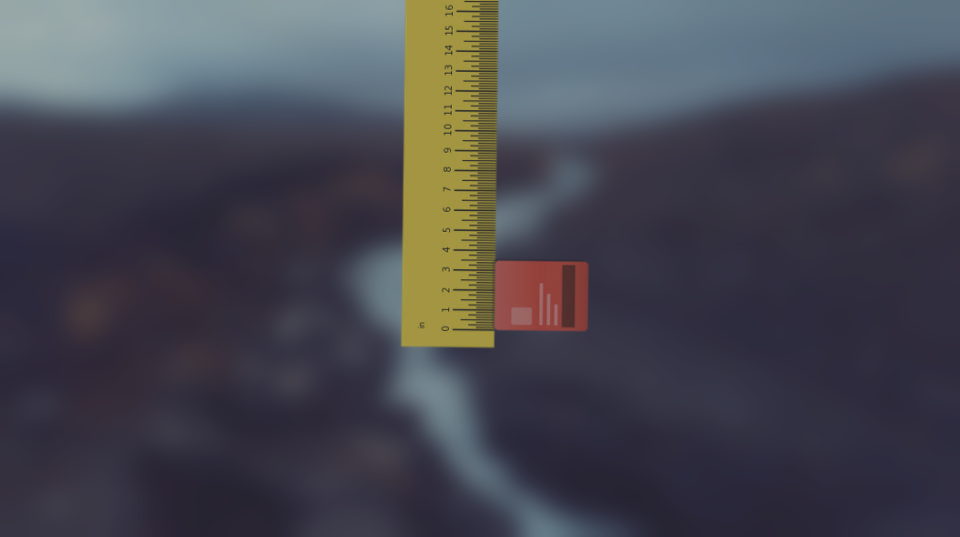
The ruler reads 3.5 in
